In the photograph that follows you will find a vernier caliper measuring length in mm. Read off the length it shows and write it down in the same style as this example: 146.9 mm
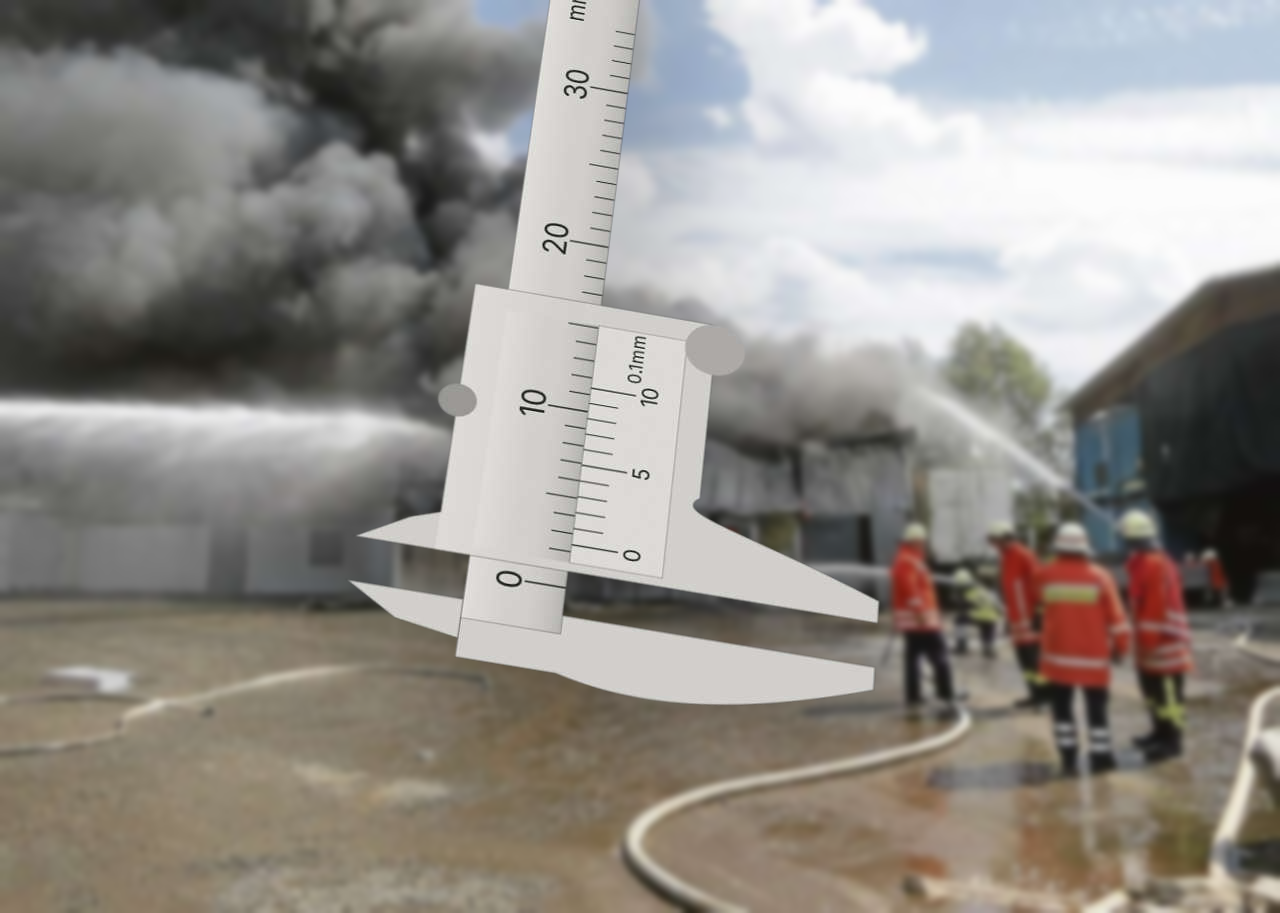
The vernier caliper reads 2.4 mm
